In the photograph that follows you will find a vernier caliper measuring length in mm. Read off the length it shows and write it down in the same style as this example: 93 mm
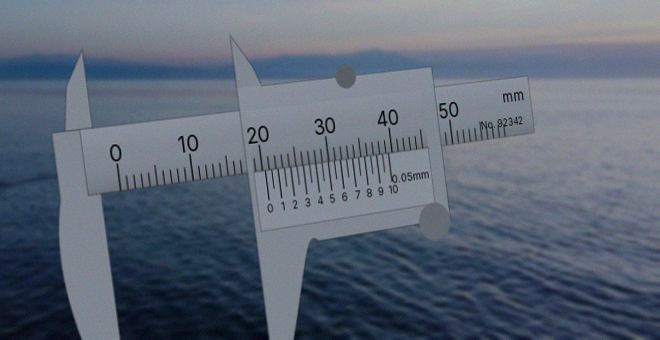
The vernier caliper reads 20.4 mm
